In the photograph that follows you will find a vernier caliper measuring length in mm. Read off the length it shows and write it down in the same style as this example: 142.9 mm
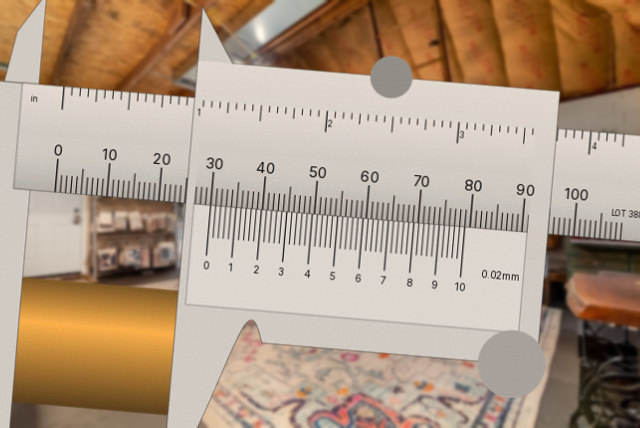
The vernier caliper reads 30.0 mm
